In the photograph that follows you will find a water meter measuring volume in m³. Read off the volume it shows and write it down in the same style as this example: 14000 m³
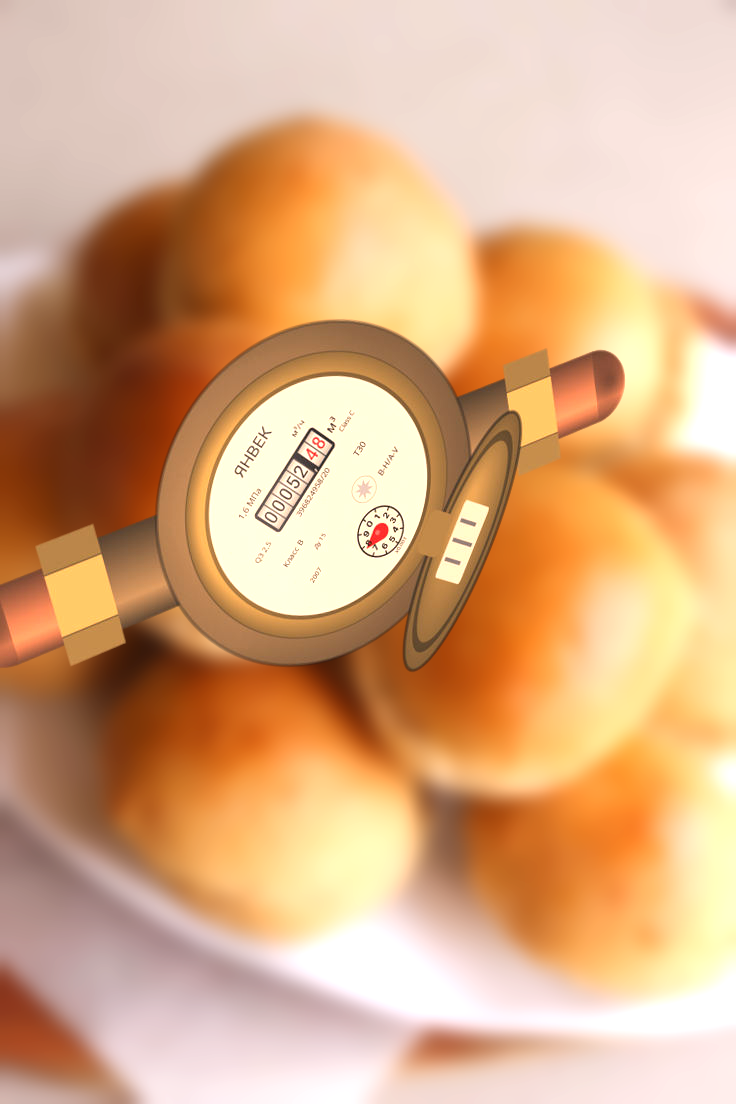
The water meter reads 52.487 m³
